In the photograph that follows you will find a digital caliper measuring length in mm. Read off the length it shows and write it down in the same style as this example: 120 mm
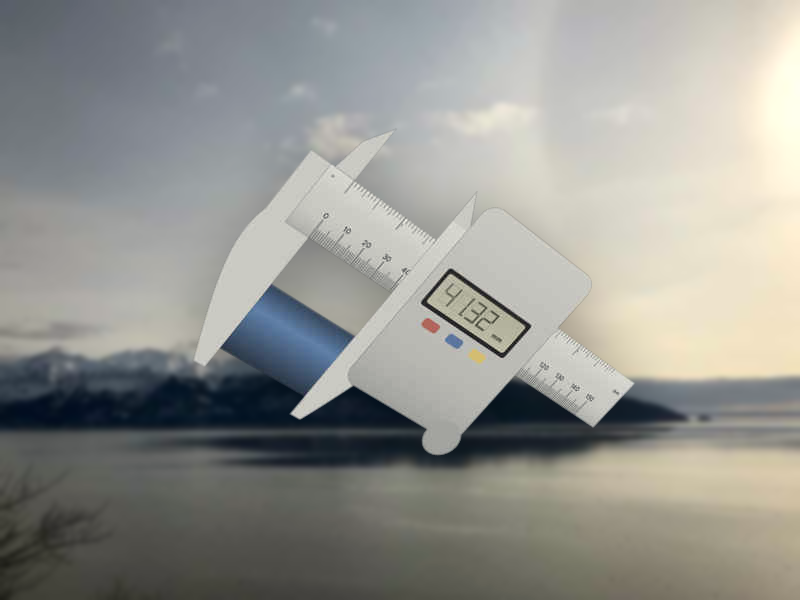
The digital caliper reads 41.32 mm
